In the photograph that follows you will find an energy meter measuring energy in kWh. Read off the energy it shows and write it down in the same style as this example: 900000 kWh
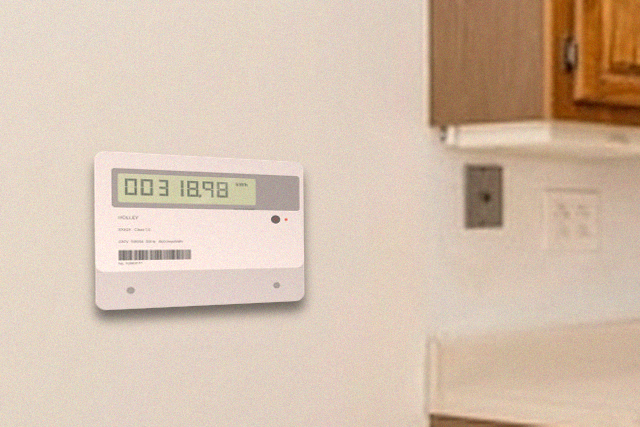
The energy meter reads 318.98 kWh
